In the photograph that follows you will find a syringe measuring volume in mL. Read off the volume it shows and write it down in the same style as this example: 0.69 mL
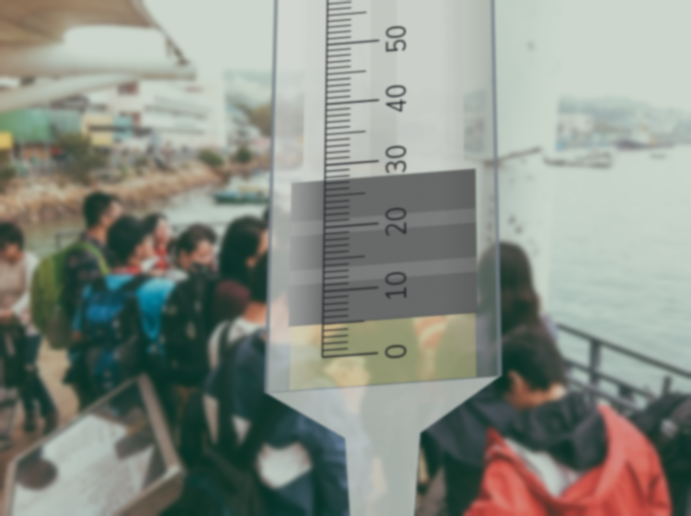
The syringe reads 5 mL
